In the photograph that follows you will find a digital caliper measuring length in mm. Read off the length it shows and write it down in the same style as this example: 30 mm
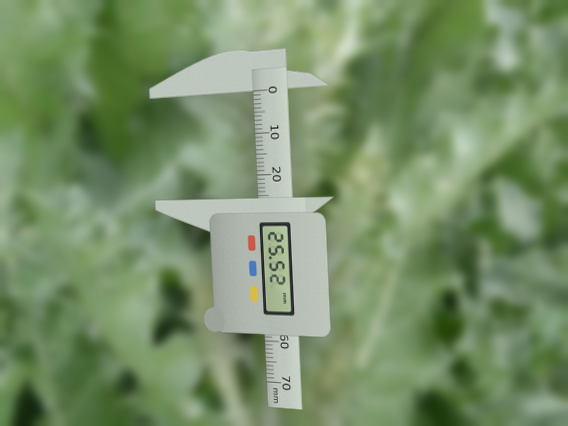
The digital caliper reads 25.52 mm
